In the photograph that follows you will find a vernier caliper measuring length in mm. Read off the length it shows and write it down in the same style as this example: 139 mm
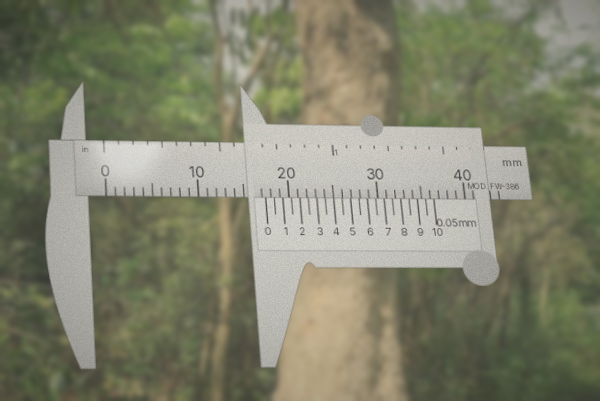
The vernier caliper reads 17.4 mm
